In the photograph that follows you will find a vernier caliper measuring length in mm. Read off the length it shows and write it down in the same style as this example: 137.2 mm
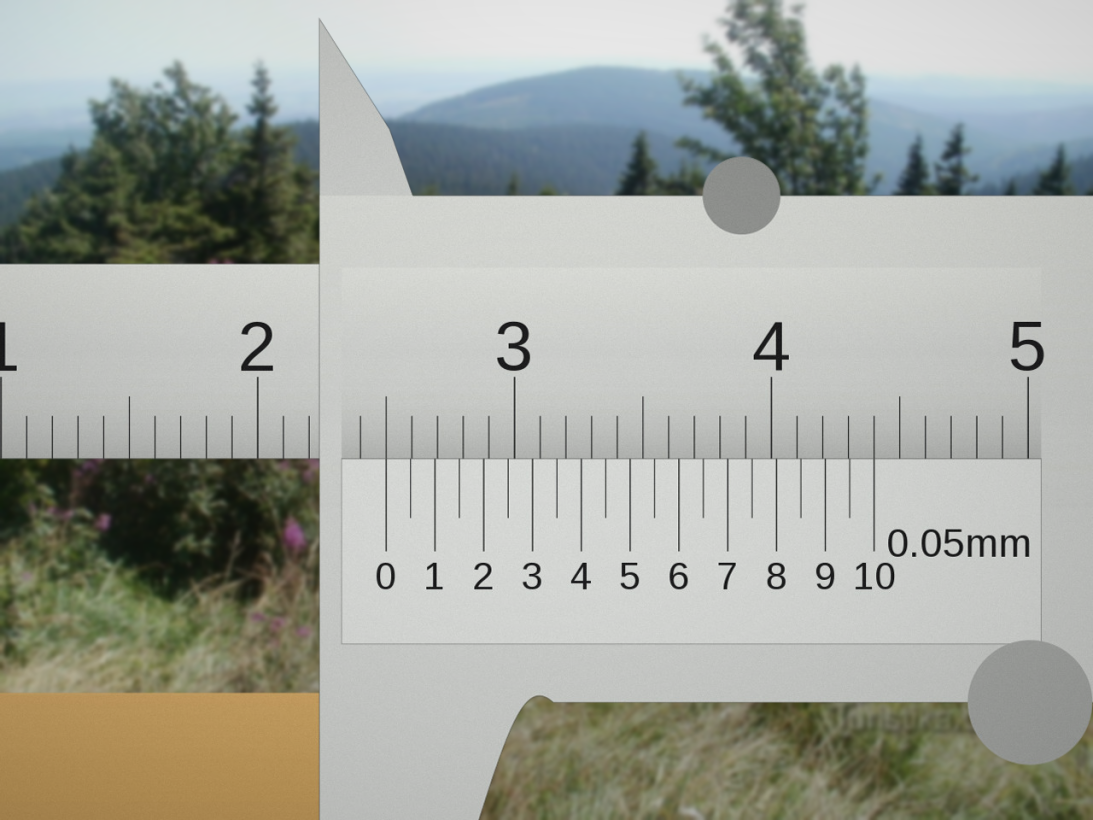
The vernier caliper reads 25.00 mm
